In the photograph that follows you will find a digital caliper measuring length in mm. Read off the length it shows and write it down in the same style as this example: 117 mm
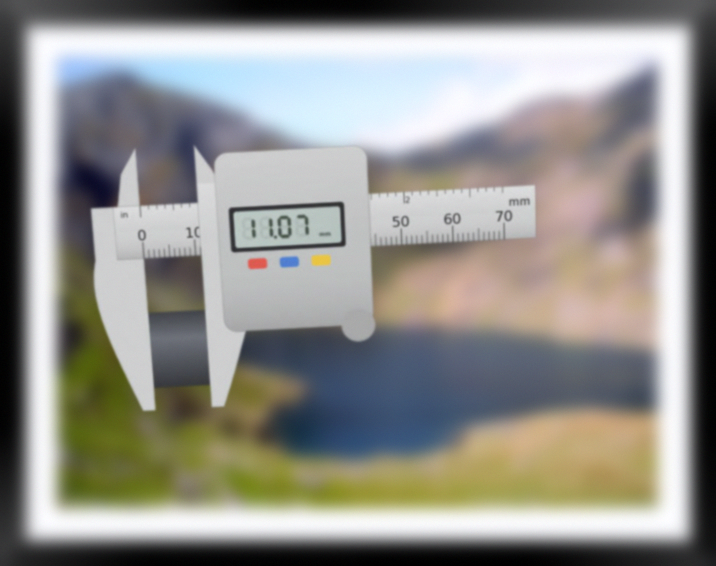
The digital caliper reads 11.07 mm
